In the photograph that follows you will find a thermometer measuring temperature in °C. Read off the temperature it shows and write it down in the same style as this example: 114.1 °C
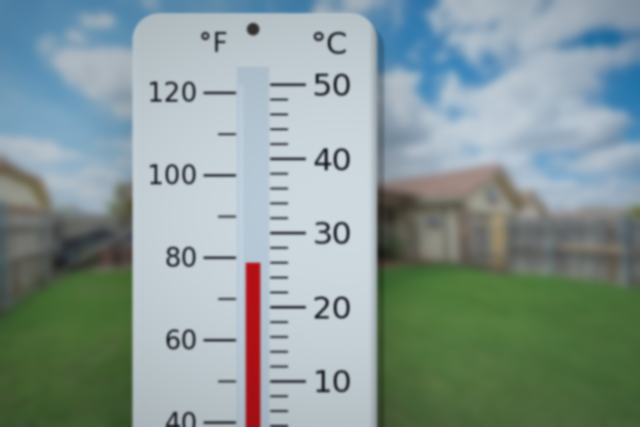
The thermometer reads 26 °C
